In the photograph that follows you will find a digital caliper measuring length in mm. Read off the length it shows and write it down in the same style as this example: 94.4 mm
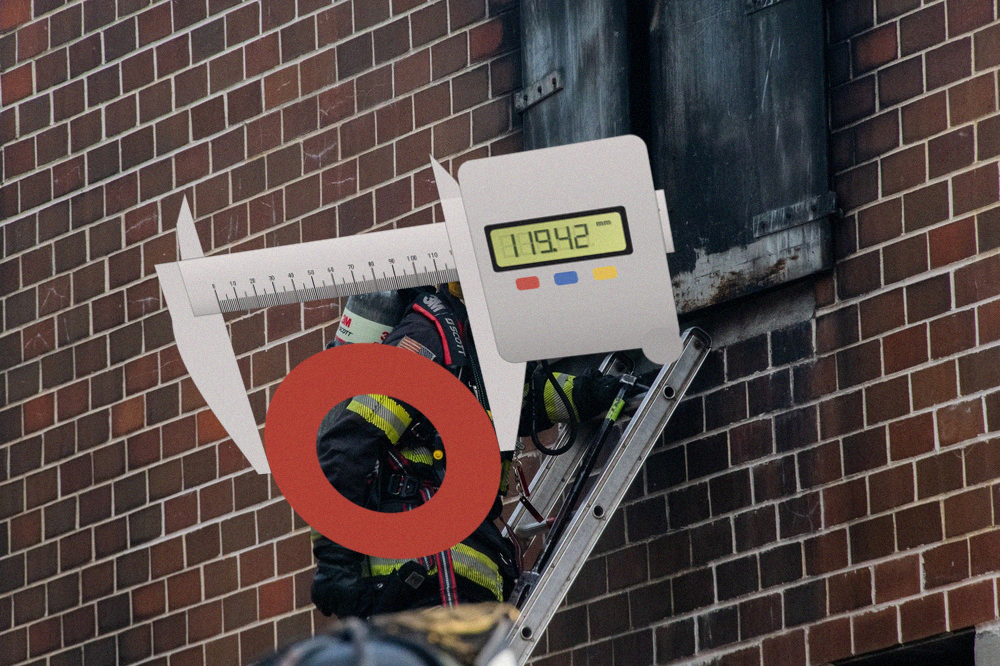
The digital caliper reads 119.42 mm
